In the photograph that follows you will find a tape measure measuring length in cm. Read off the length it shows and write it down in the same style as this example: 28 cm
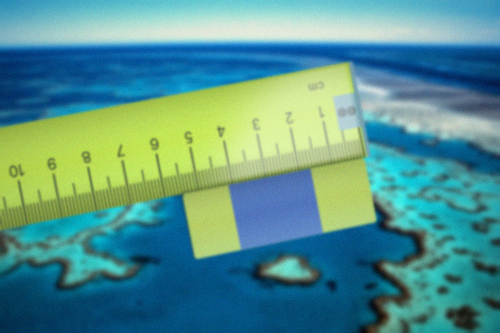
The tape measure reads 5.5 cm
